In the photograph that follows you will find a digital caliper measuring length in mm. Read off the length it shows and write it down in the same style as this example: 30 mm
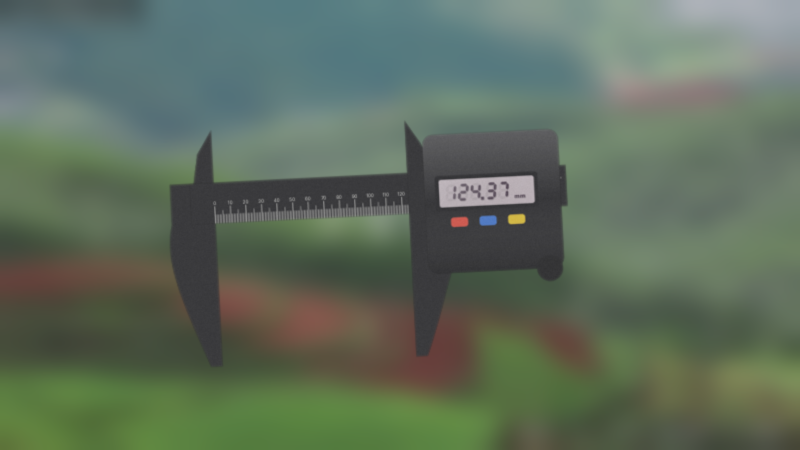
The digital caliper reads 124.37 mm
